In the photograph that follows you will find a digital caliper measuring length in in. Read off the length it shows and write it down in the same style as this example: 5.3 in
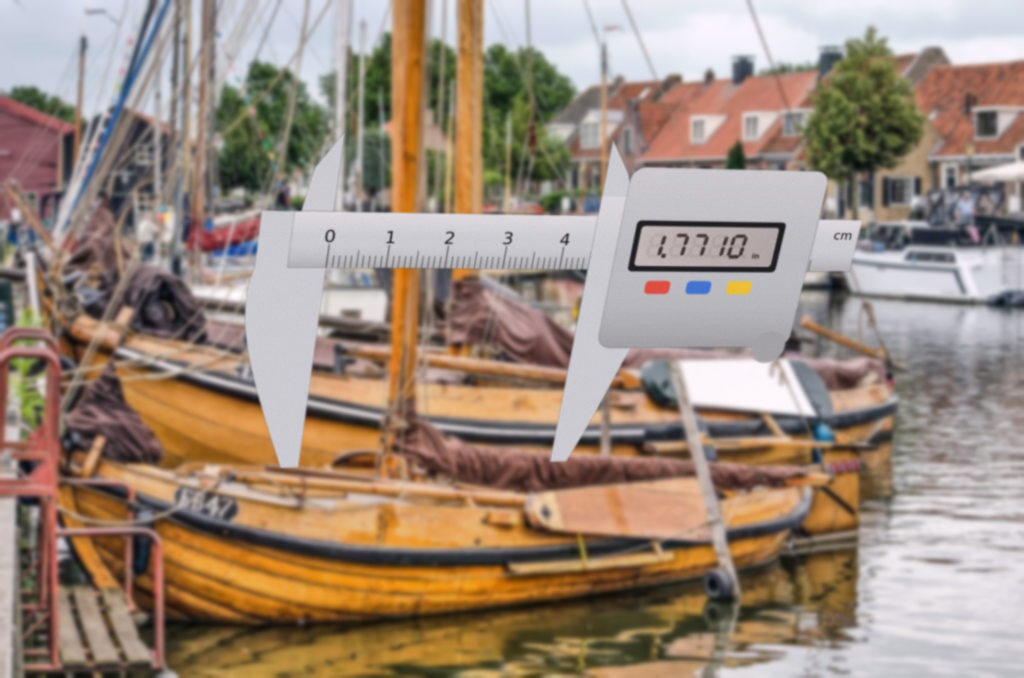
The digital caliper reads 1.7710 in
